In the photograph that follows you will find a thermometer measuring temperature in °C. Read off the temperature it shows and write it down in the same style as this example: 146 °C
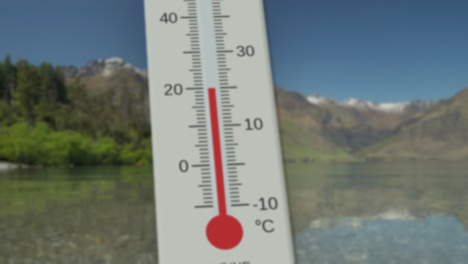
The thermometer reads 20 °C
